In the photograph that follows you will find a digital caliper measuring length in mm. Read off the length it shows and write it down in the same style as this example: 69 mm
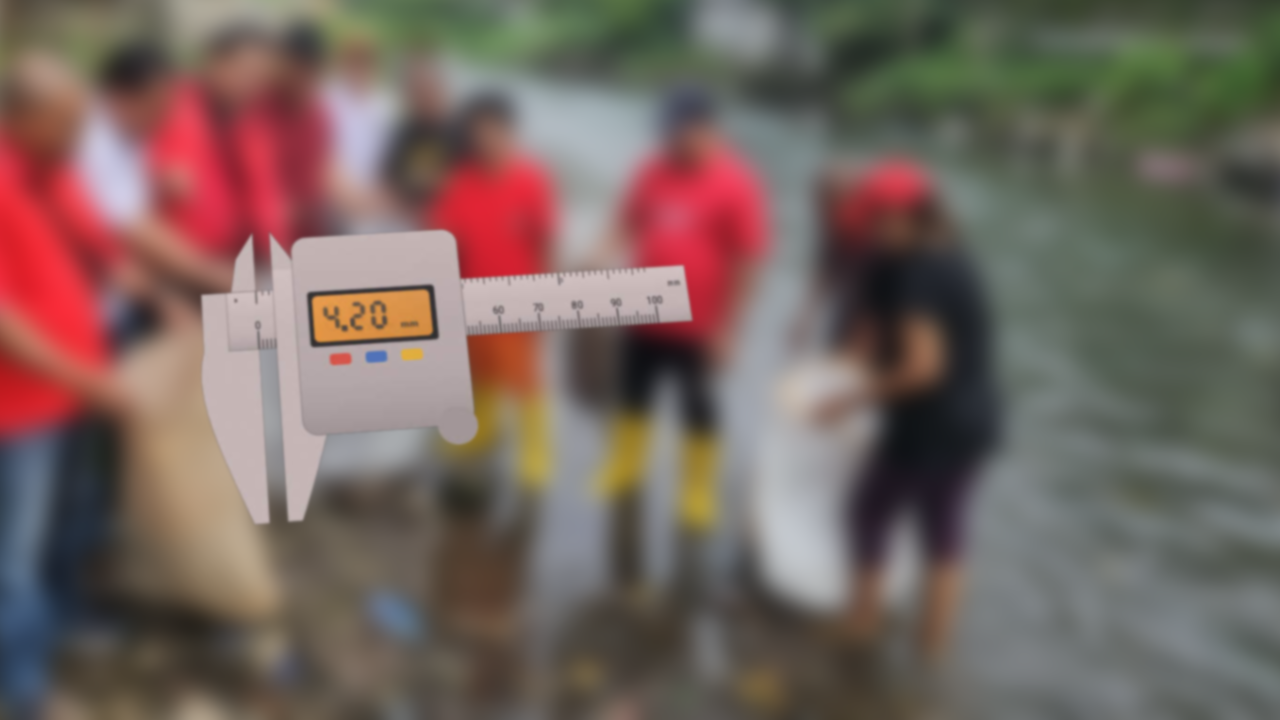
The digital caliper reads 4.20 mm
